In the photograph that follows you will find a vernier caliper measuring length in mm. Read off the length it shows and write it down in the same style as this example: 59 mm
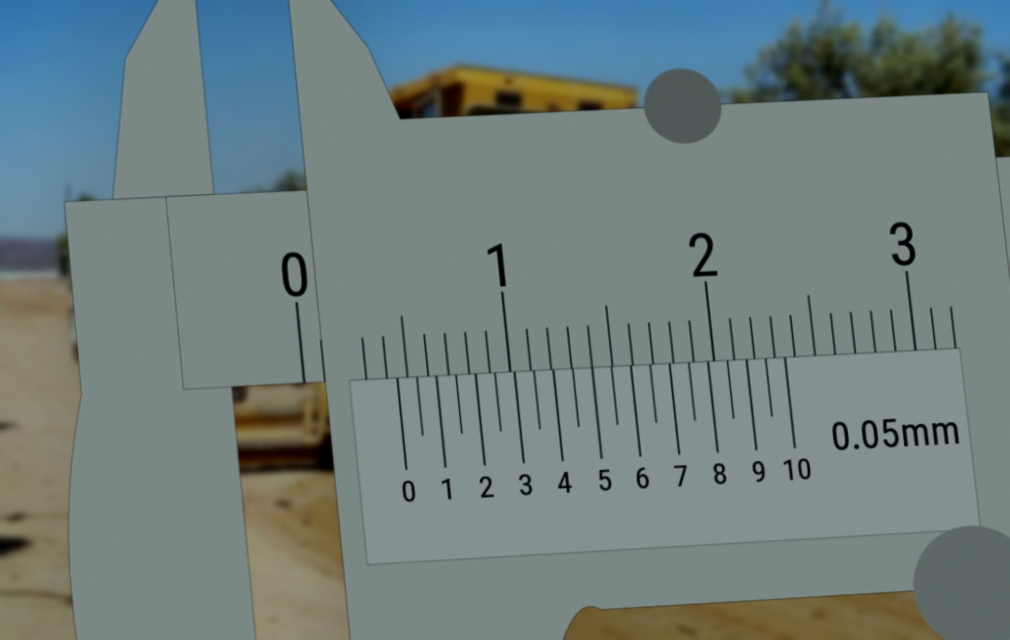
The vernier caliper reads 4.5 mm
